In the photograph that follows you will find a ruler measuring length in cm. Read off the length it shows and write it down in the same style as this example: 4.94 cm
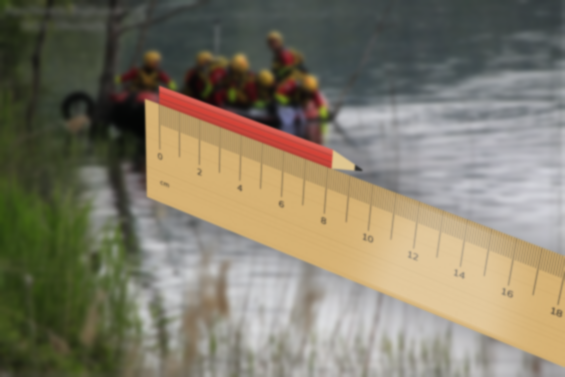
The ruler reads 9.5 cm
